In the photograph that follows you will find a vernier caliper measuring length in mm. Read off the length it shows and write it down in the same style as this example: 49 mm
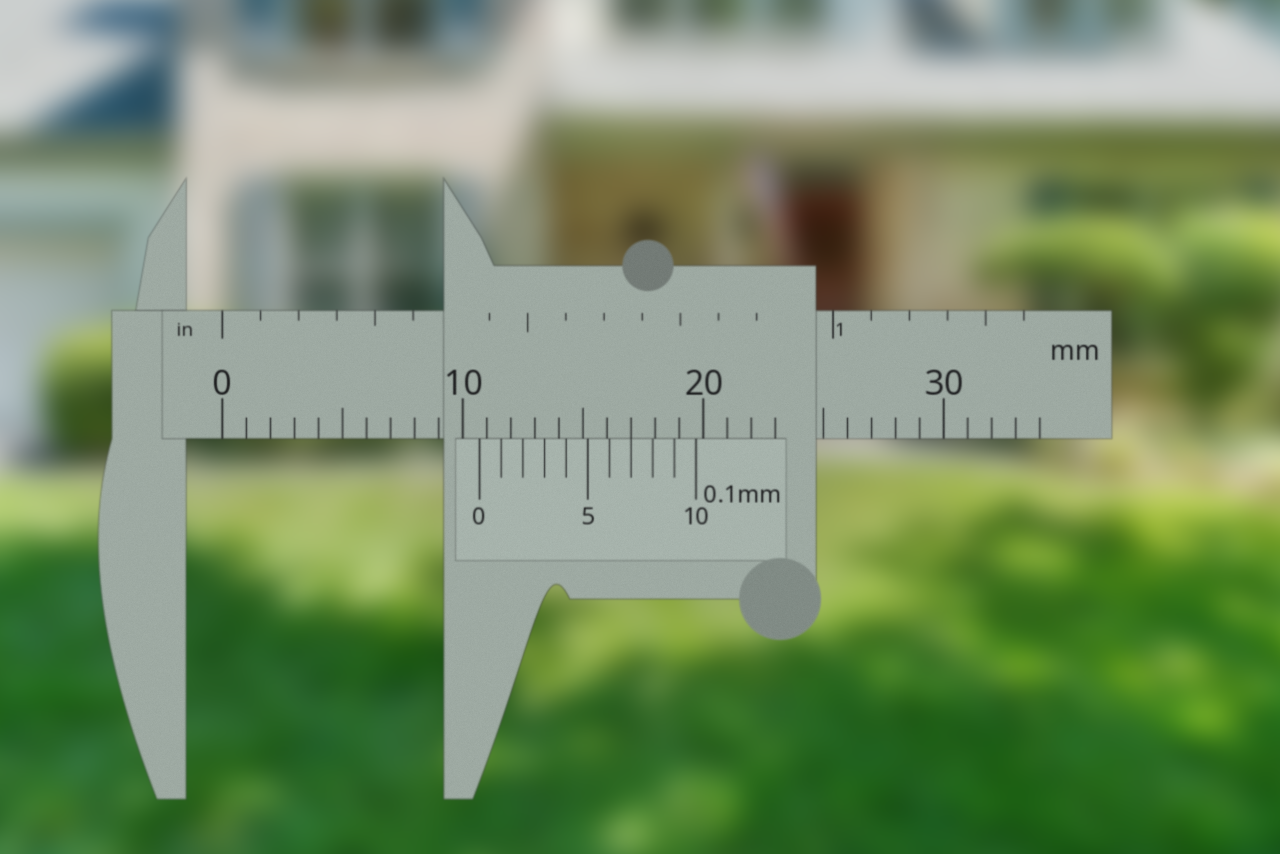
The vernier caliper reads 10.7 mm
